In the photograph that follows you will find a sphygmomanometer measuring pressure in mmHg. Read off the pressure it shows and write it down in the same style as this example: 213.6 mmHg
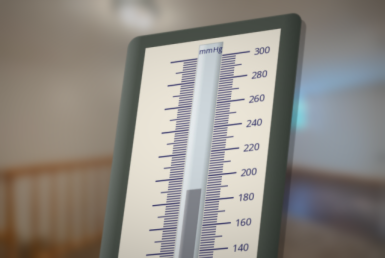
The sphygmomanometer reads 190 mmHg
